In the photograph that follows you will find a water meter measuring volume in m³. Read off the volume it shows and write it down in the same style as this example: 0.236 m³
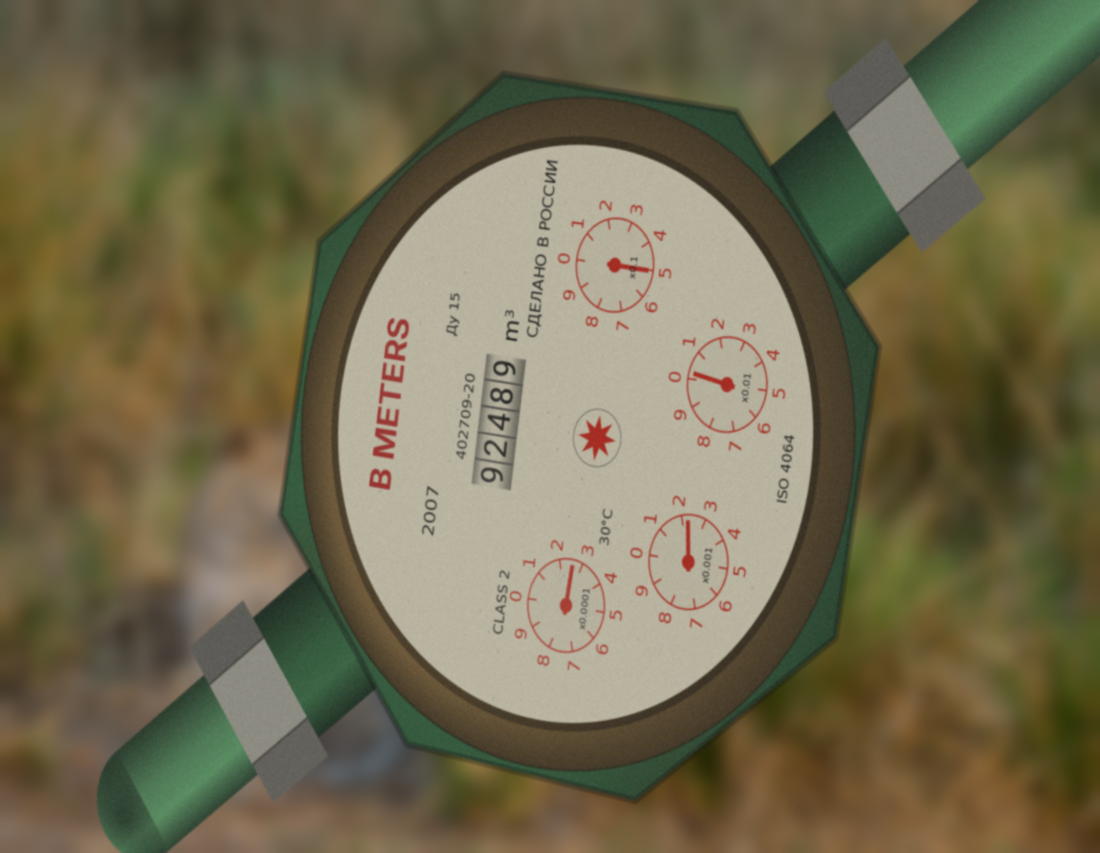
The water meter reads 92489.5022 m³
